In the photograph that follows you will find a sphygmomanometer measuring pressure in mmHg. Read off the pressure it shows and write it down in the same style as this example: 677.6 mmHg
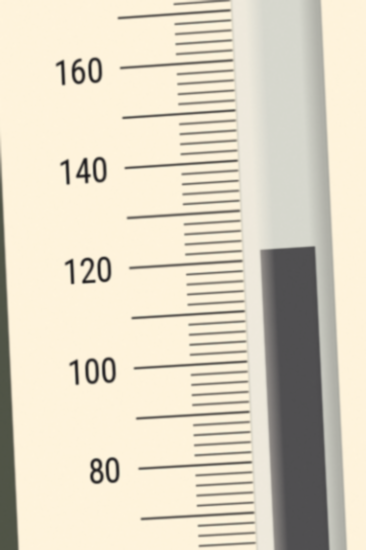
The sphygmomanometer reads 122 mmHg
